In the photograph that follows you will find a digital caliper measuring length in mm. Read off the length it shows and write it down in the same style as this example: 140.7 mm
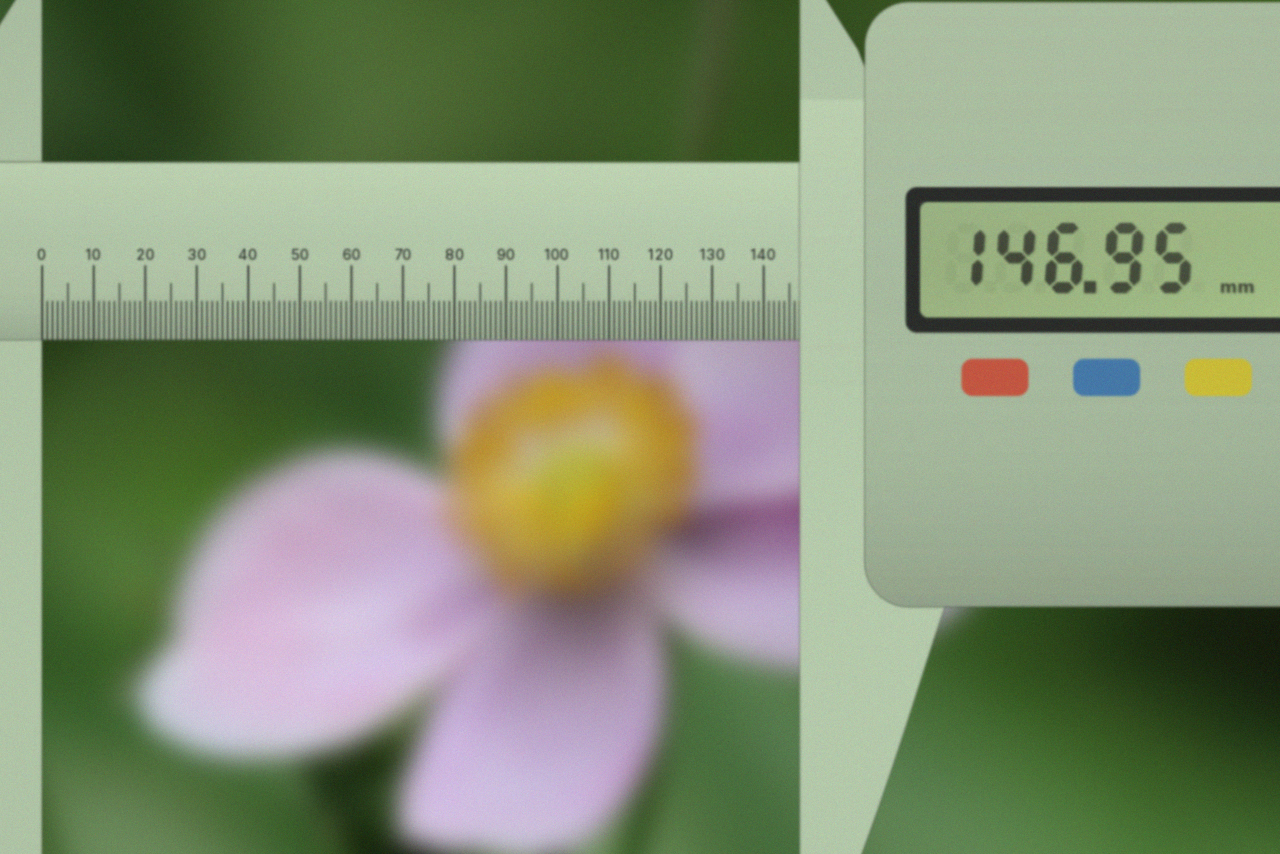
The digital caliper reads 146.95 mm
